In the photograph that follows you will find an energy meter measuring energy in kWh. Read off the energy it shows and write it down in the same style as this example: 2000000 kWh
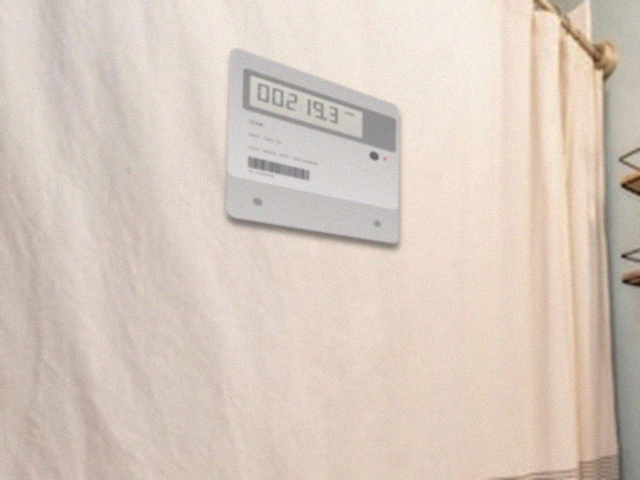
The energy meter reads 219.3 kWh
